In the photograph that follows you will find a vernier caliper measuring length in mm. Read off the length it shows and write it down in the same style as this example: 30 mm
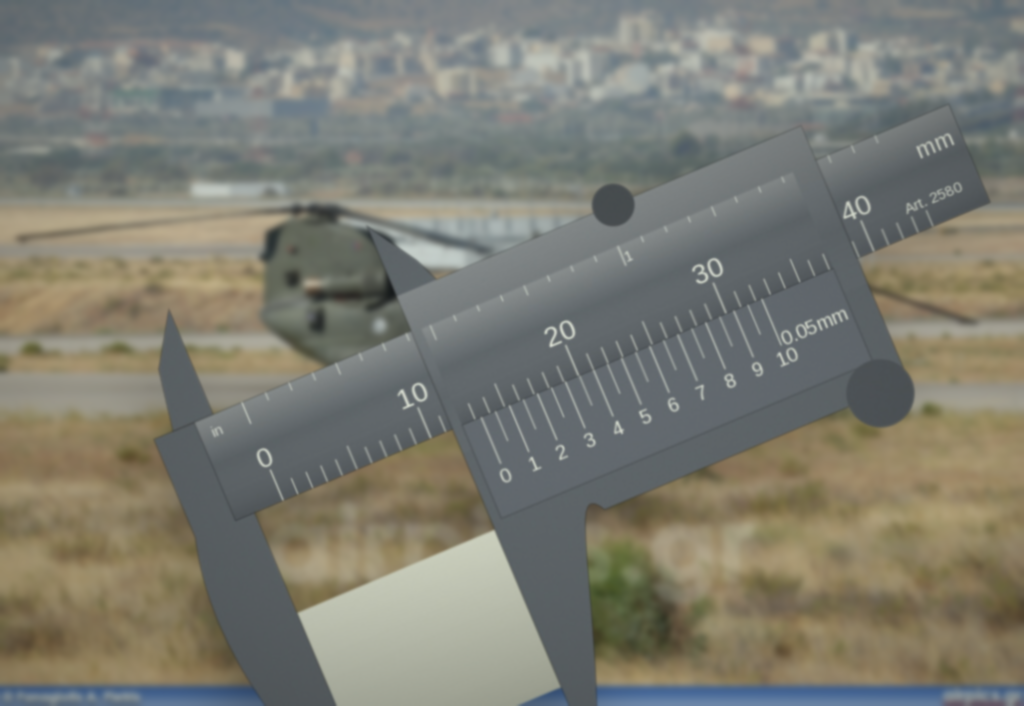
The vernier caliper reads 13.4 mm
